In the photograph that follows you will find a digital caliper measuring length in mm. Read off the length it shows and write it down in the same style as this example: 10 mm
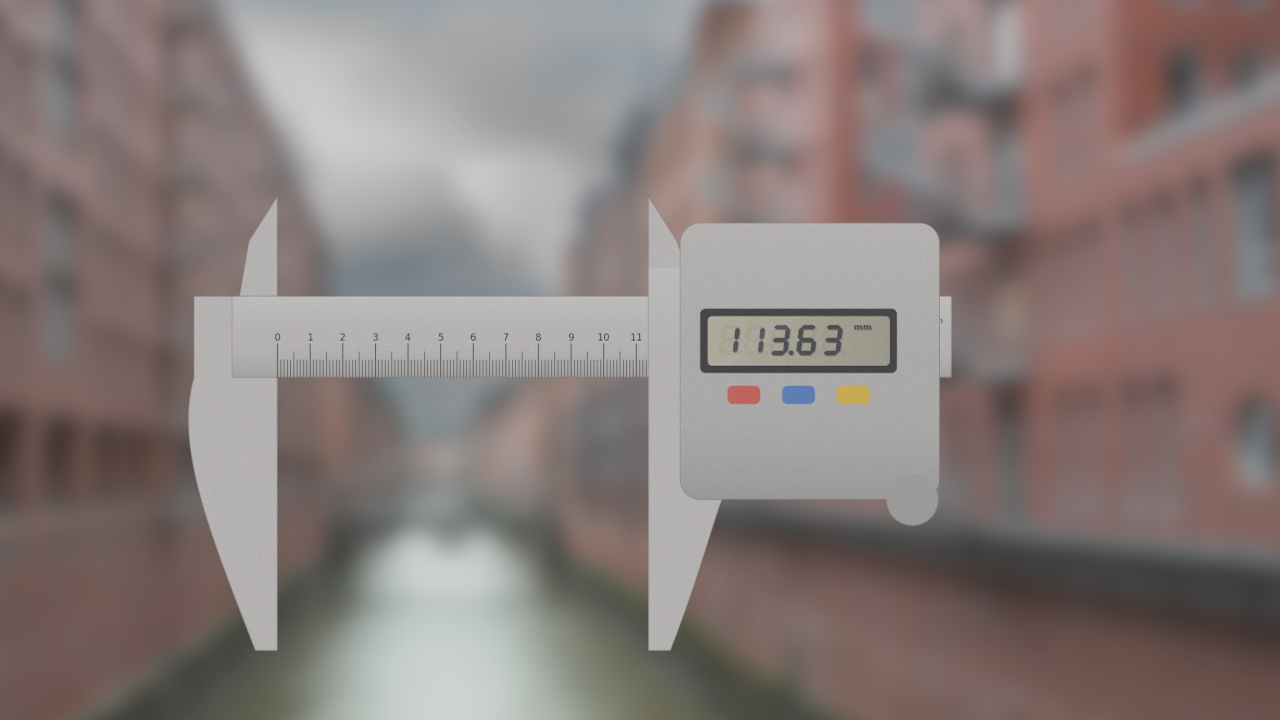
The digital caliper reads 113.63 mm
